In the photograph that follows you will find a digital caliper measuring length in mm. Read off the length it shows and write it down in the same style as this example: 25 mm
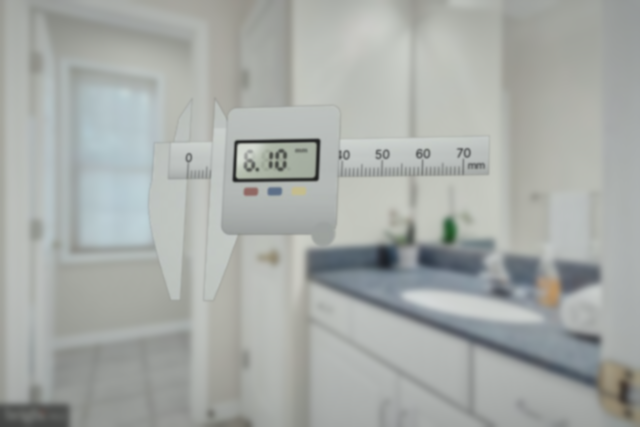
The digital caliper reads 6.10 mm
